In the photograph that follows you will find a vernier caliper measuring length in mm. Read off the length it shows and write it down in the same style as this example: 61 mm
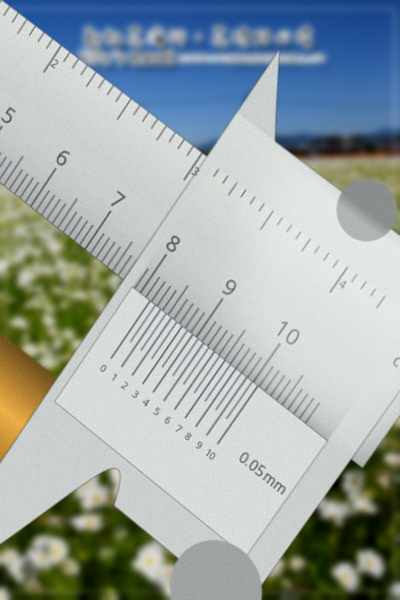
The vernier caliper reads 81.8 mm
